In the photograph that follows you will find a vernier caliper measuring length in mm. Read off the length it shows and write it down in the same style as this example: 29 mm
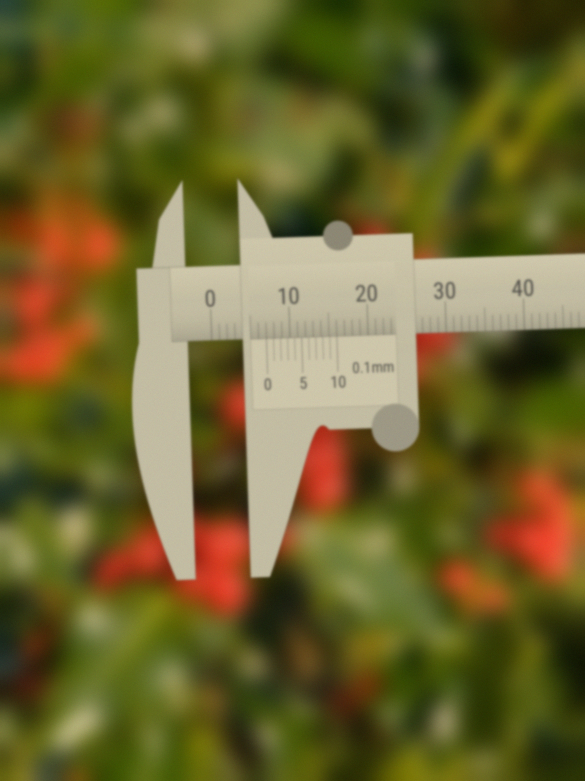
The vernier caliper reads 7.0 mm
